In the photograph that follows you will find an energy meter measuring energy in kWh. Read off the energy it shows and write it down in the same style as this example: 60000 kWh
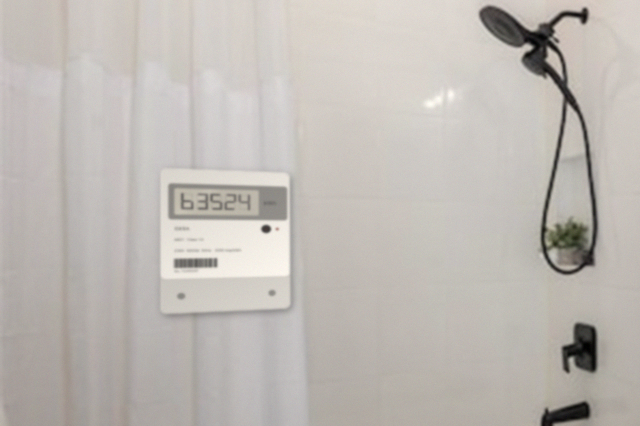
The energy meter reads 63524 kWh
